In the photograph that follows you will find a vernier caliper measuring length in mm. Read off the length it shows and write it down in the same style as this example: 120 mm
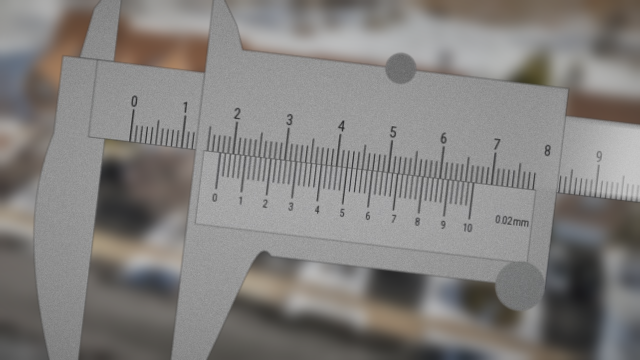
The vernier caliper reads 17.5 mm
